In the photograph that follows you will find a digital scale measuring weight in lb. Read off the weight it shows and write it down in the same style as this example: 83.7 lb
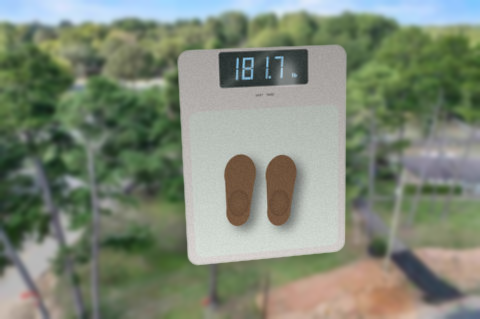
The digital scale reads 181.7 lb
